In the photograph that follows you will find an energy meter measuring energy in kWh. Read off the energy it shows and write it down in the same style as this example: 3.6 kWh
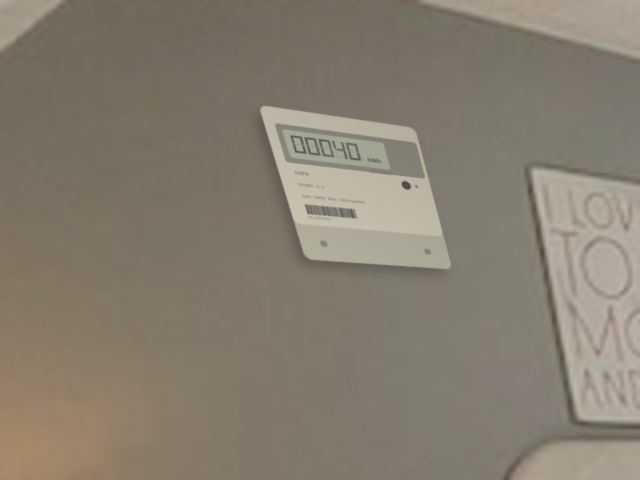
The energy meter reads 40 kWh
